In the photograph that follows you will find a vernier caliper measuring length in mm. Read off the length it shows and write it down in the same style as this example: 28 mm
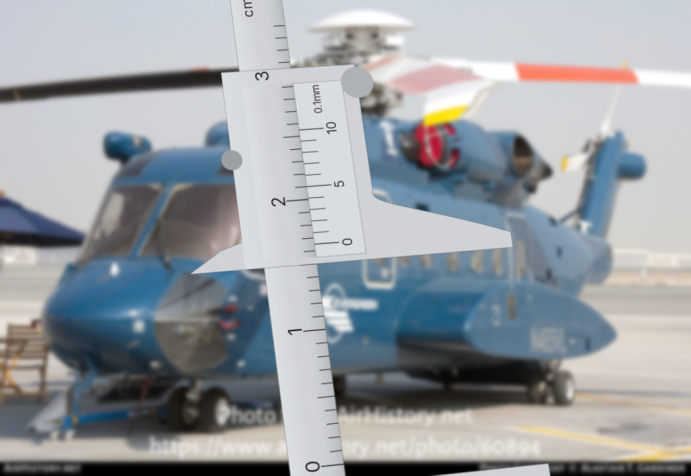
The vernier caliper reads 16.5 mm
